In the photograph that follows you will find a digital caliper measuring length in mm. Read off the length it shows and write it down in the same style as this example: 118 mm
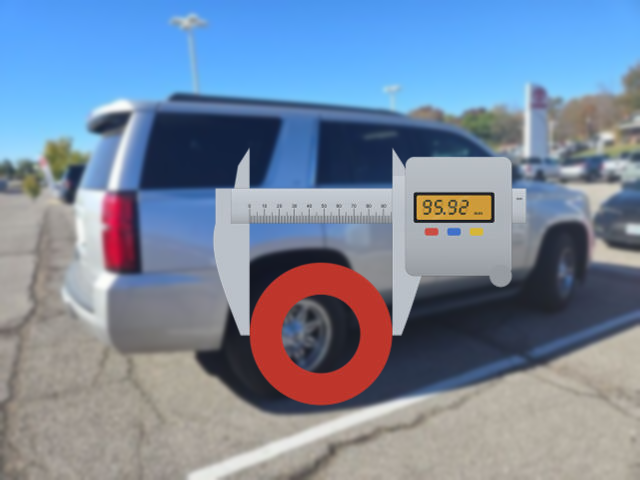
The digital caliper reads 95.92 mm
